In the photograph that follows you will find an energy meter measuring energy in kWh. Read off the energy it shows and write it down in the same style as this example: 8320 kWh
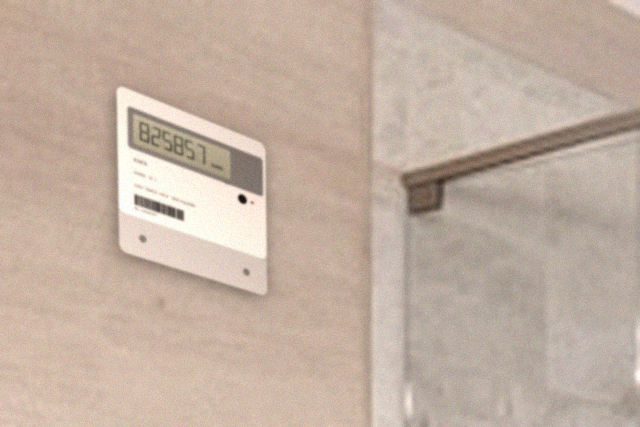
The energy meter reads 825857 kWh
